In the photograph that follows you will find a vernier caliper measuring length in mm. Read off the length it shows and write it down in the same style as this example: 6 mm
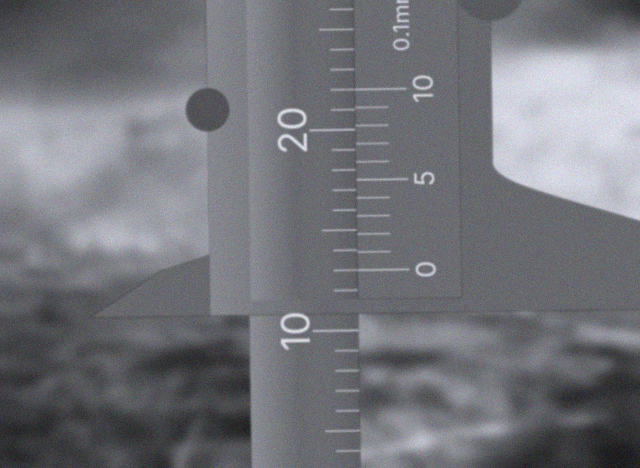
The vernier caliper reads 13.0 mm
